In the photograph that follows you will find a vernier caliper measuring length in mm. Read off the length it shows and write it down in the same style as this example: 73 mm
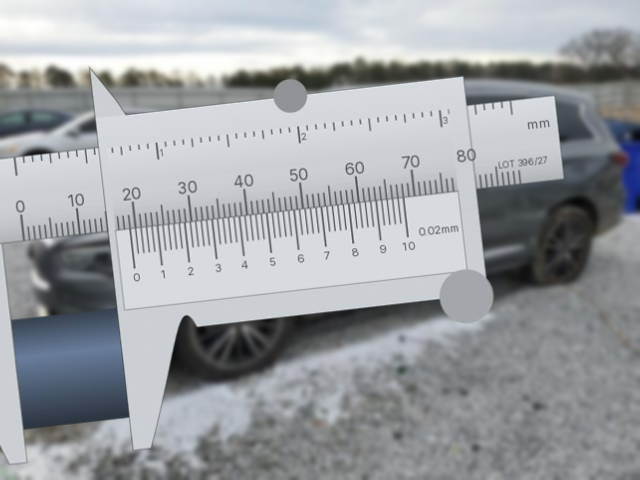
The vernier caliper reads 19.0 mm
